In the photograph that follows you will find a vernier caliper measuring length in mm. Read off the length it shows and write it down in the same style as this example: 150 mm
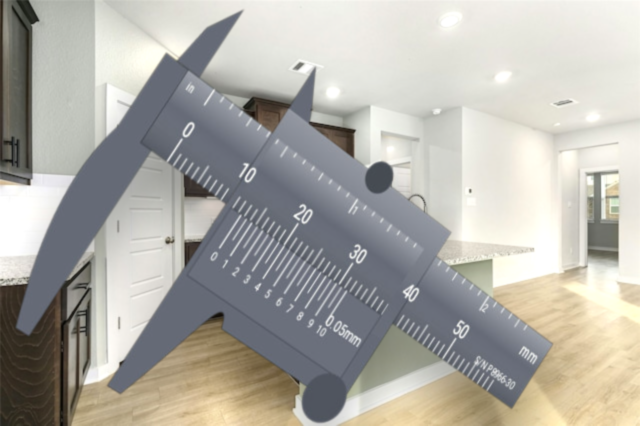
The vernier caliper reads 12.5 mm
